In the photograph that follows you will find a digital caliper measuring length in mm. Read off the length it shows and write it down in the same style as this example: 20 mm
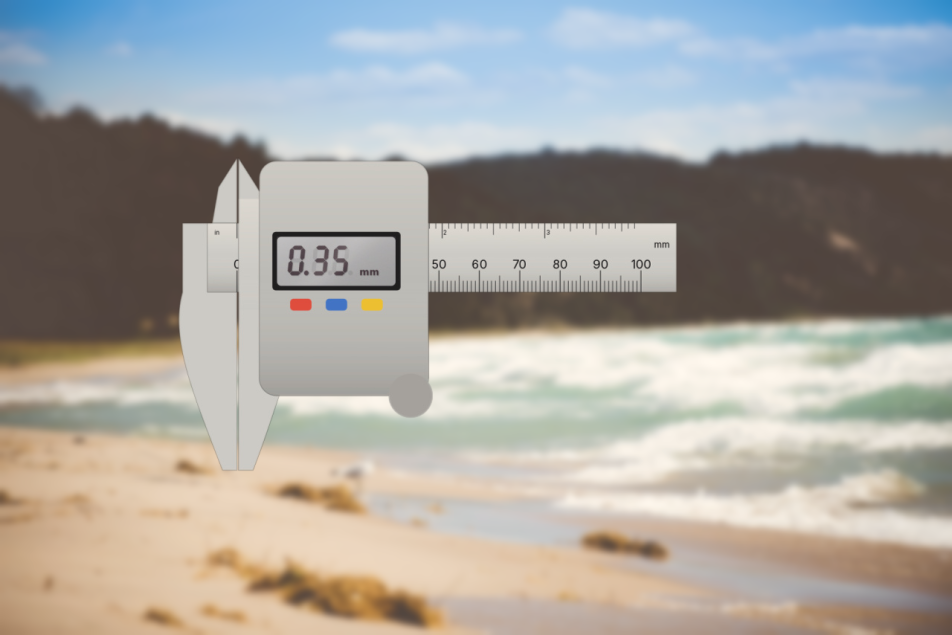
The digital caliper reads 0.35 mm
